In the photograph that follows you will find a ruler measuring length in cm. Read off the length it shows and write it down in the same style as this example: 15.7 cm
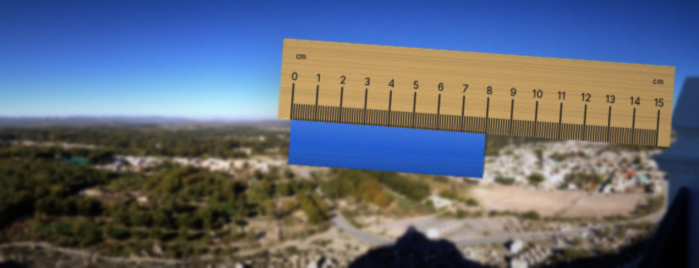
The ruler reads 8 cm
